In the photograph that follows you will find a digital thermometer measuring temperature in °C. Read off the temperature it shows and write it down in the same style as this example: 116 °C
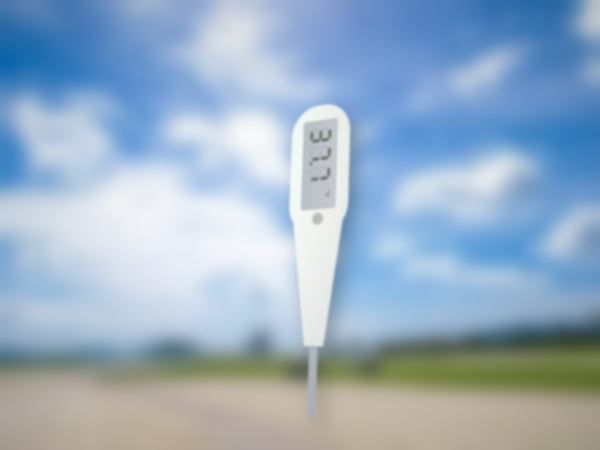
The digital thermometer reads 37.7 °C
